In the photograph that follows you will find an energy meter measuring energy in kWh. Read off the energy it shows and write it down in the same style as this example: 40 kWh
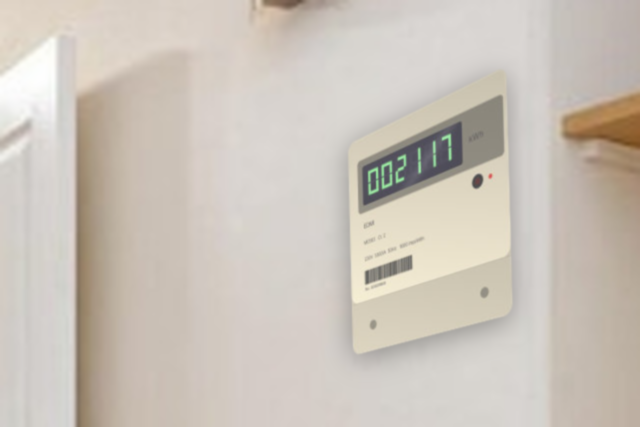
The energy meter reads 2117 kWh
